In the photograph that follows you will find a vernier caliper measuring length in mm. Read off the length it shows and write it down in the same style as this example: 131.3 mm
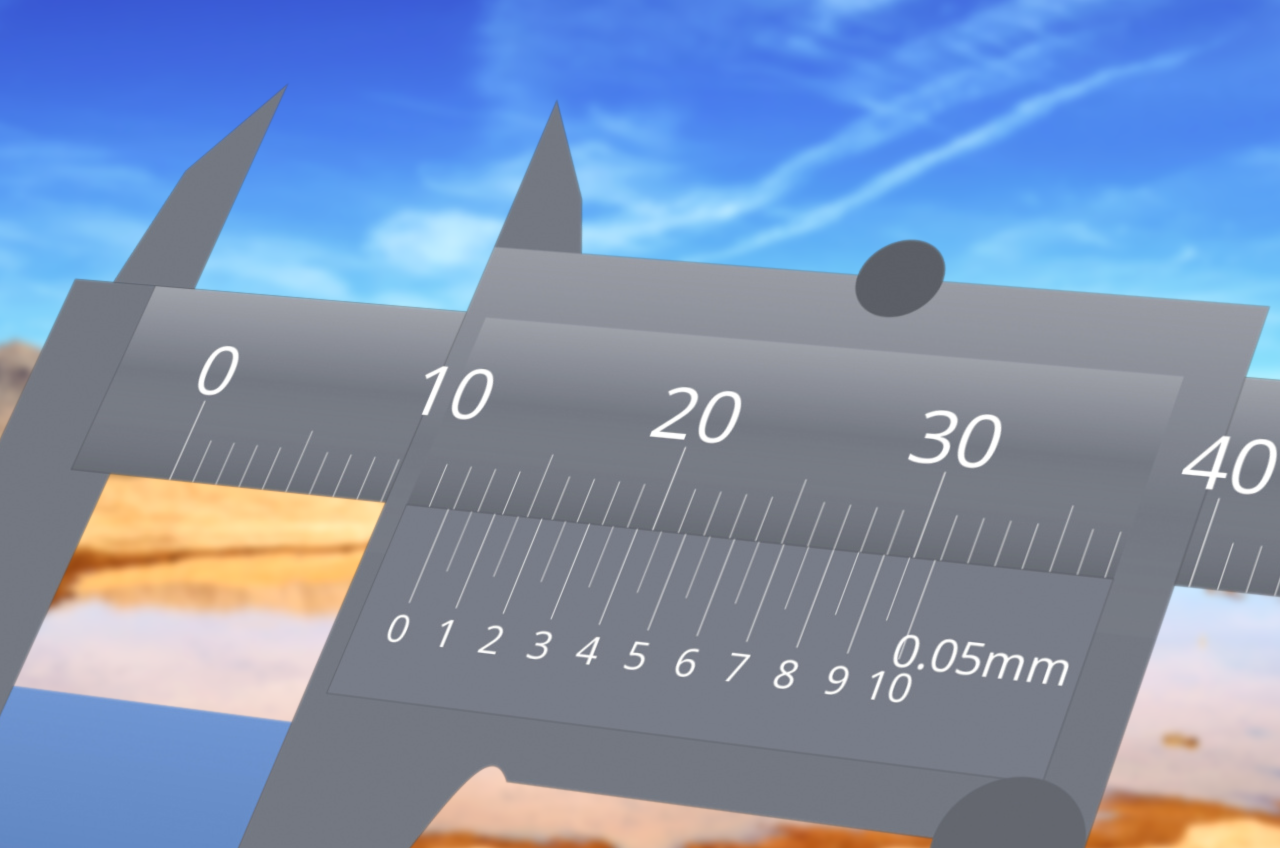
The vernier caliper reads 11.8 mm
